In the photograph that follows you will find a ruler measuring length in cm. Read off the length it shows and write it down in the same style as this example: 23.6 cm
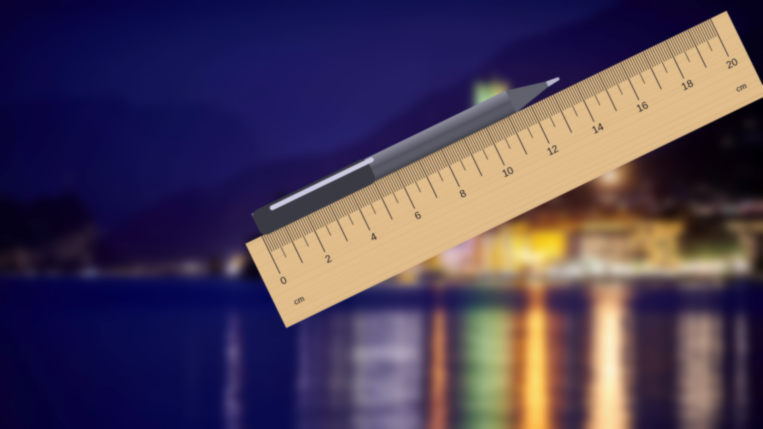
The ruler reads 13.5 cm
